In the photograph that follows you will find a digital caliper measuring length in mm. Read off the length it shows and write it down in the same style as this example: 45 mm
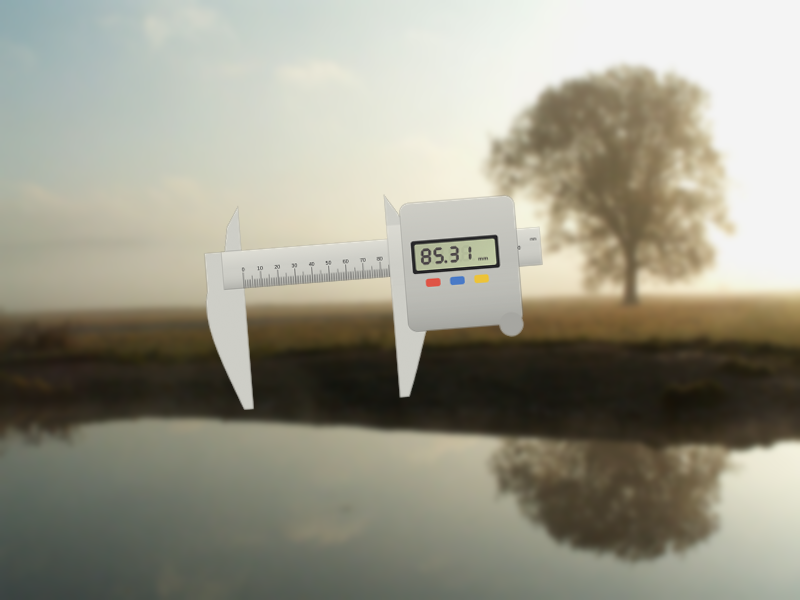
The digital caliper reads 85.31 mm
